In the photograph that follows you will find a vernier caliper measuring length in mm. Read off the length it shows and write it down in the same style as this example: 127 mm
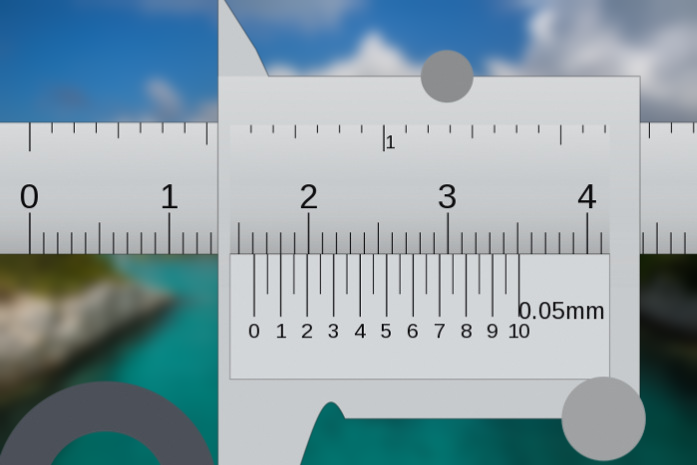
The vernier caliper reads 16.1 mm
